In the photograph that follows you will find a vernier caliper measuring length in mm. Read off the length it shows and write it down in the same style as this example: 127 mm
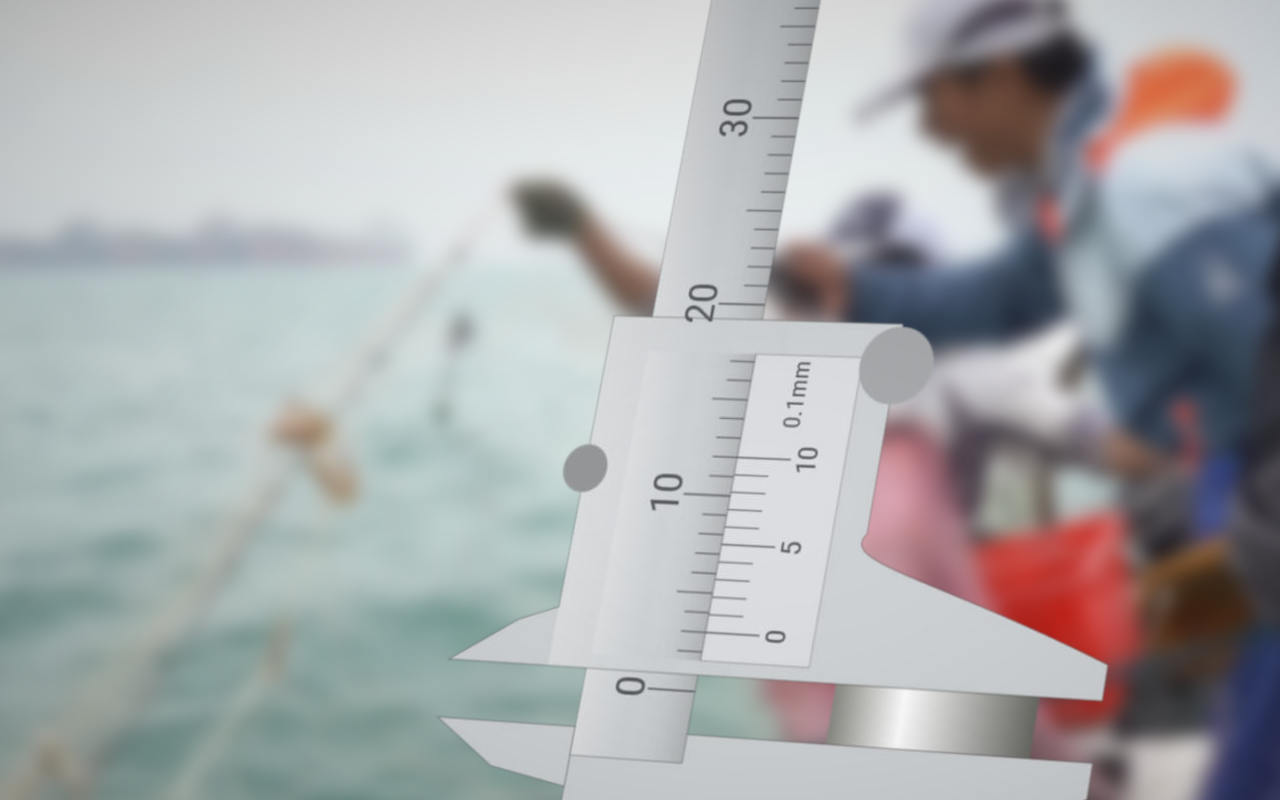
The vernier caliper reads 3.0 mm
